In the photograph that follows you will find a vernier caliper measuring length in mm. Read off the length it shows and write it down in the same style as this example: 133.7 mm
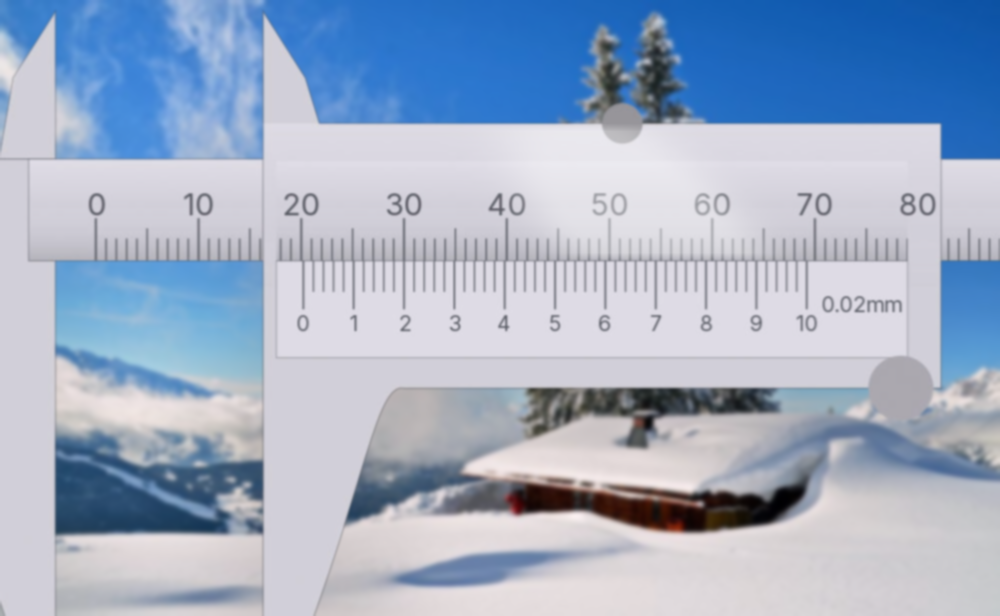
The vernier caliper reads 20.2 mm
